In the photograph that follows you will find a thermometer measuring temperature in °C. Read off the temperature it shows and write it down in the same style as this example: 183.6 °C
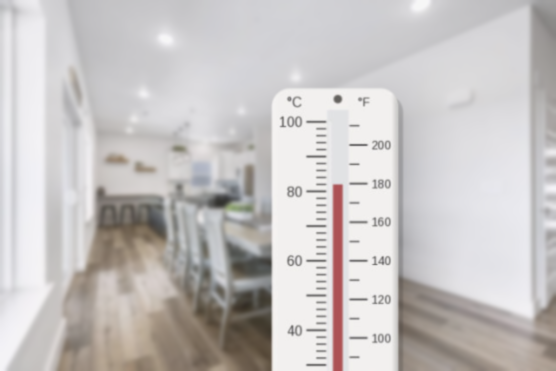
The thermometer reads 82 °C
